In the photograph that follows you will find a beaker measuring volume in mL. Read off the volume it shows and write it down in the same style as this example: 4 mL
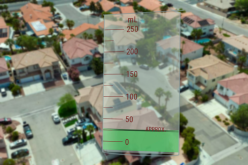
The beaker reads 25 mL
